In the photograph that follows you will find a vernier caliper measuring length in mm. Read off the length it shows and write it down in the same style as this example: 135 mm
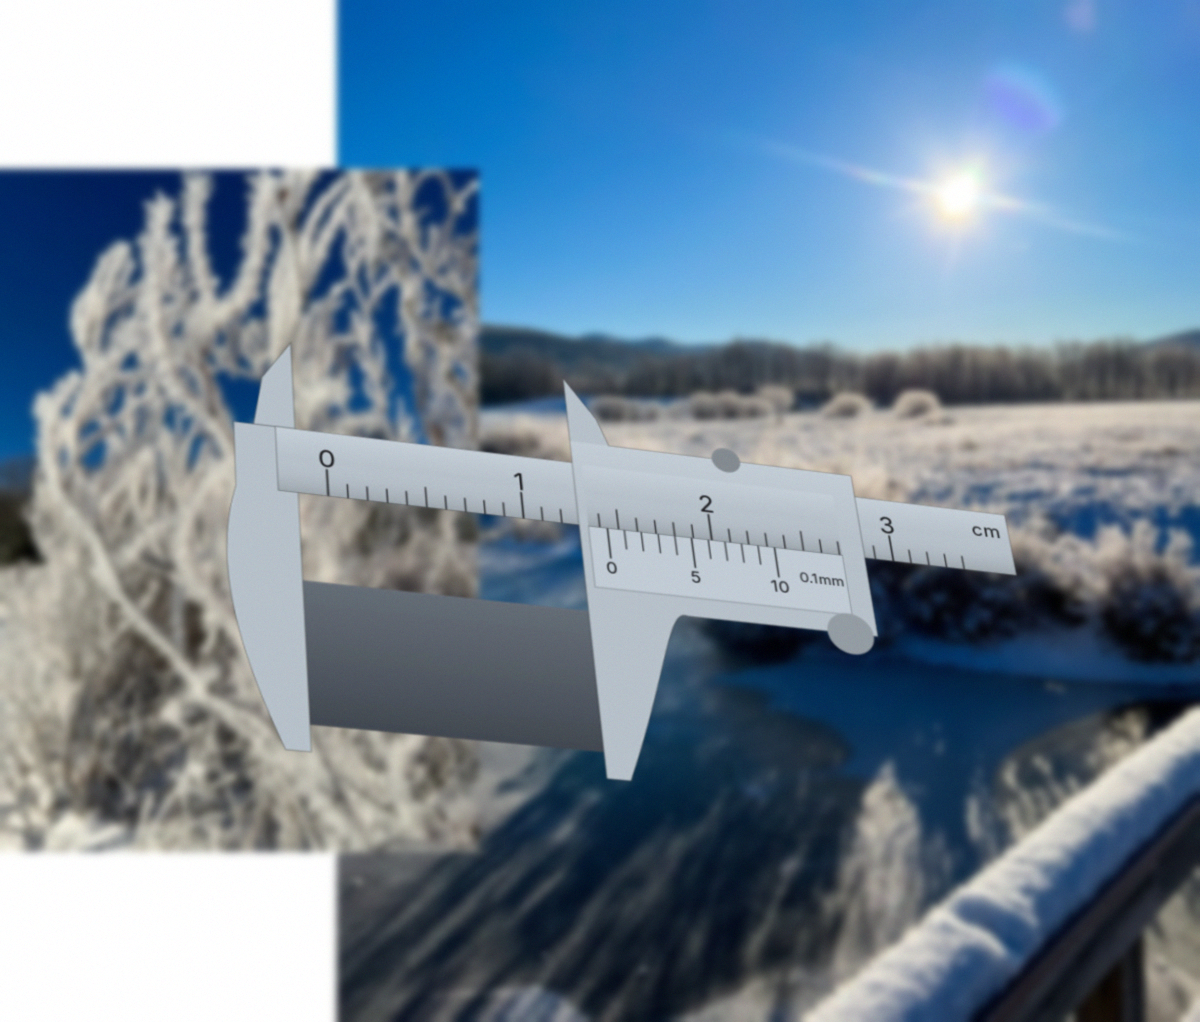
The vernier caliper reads 14.4 mm
